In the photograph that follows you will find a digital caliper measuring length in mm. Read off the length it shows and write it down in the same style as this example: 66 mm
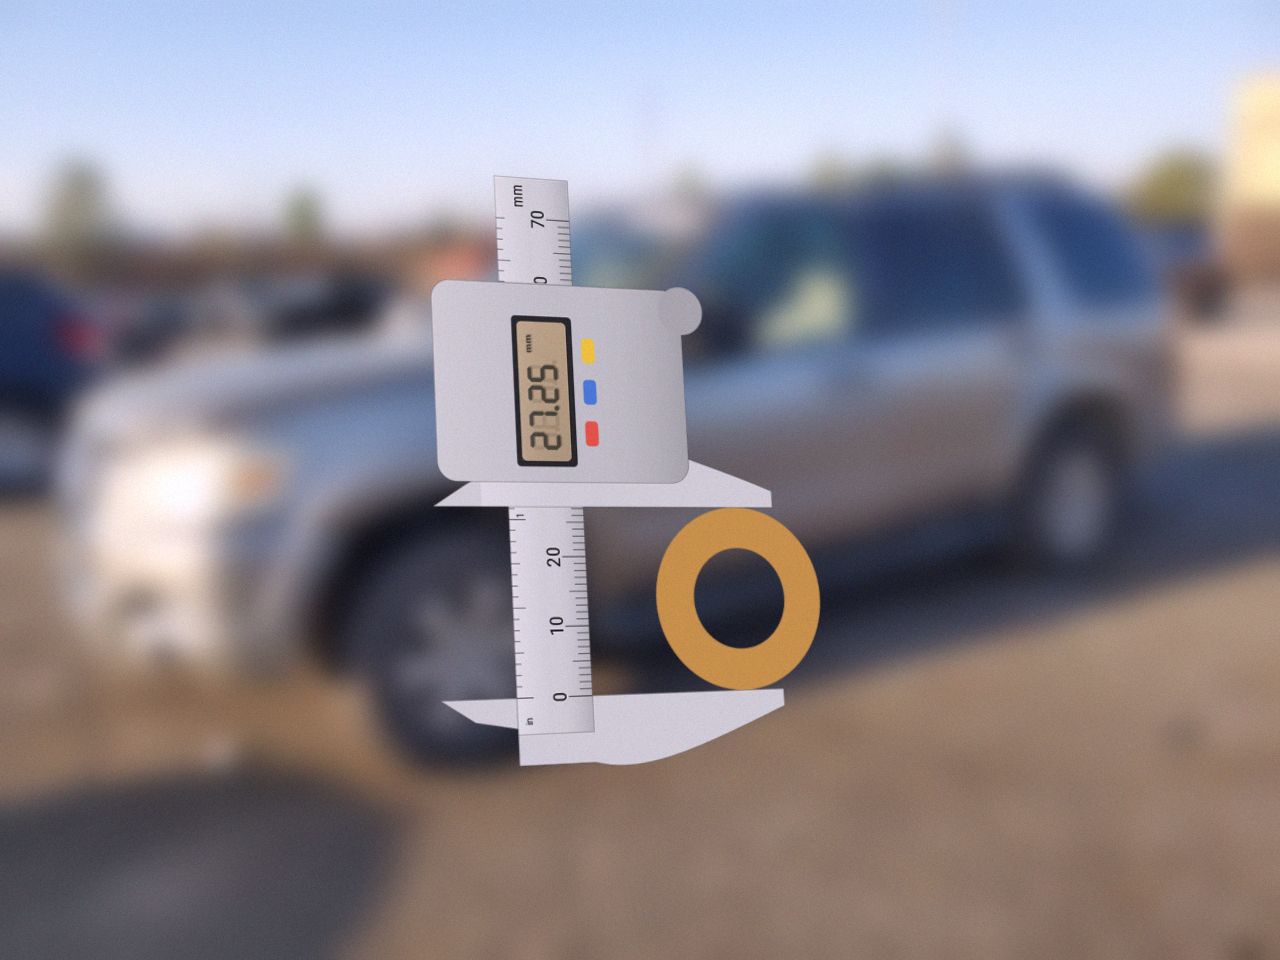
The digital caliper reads 27.25 mm
